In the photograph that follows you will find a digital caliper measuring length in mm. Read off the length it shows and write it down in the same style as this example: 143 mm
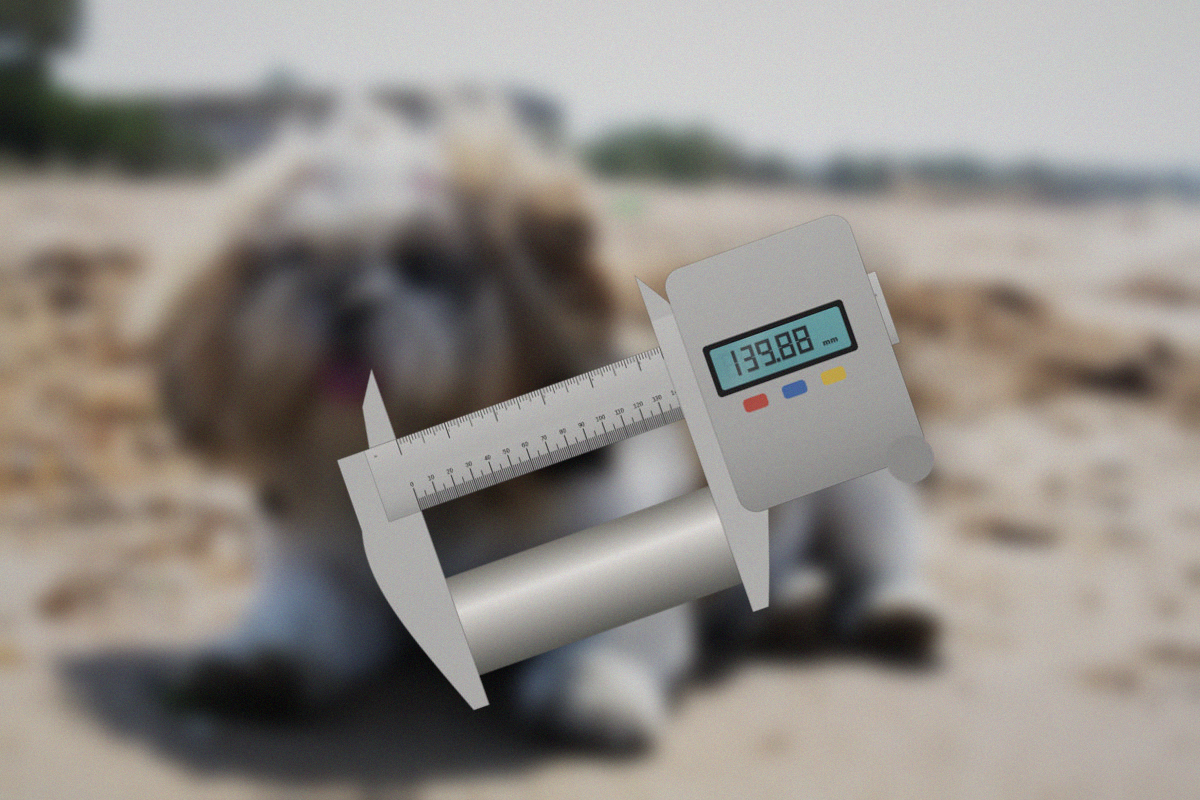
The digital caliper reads 139.88 mm
